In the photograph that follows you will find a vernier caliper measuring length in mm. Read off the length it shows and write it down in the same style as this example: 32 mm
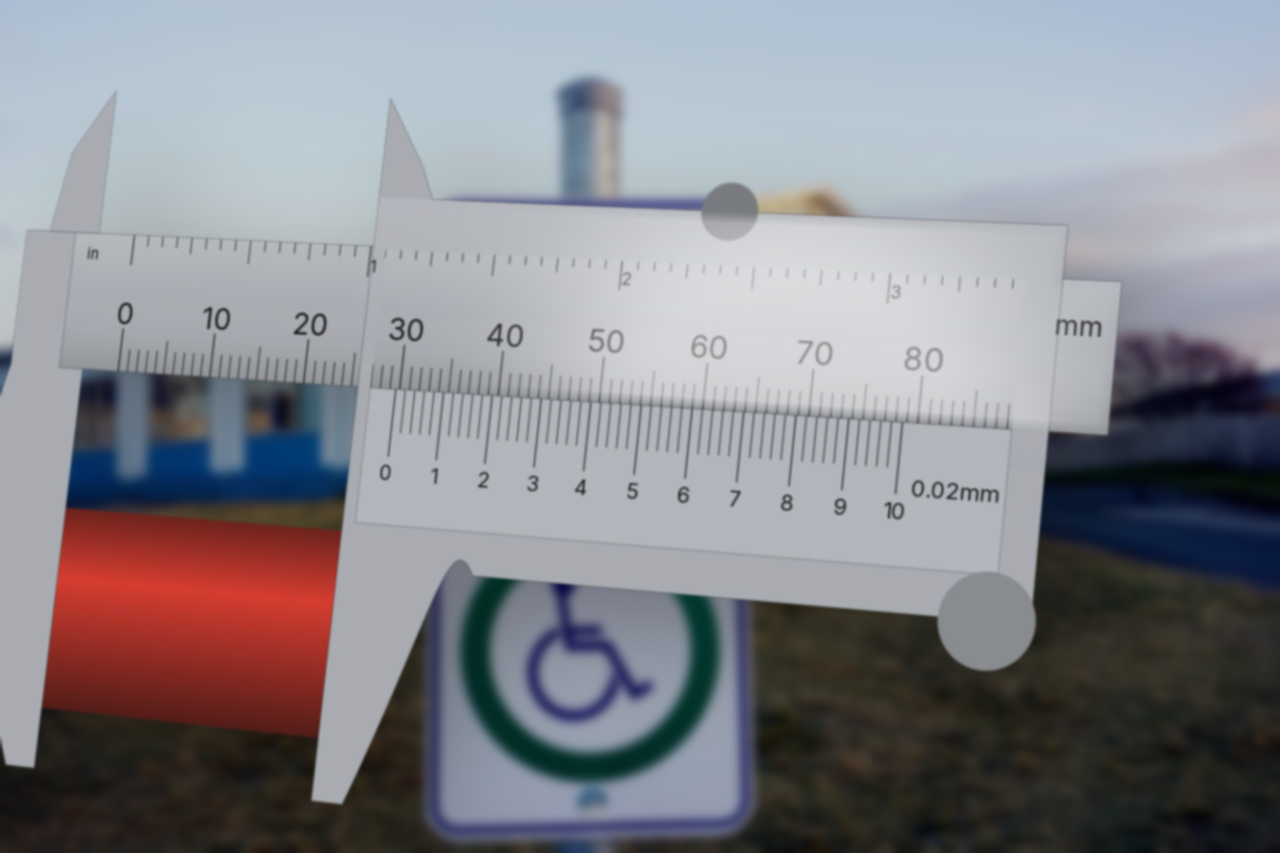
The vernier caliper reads 29.6 mm
